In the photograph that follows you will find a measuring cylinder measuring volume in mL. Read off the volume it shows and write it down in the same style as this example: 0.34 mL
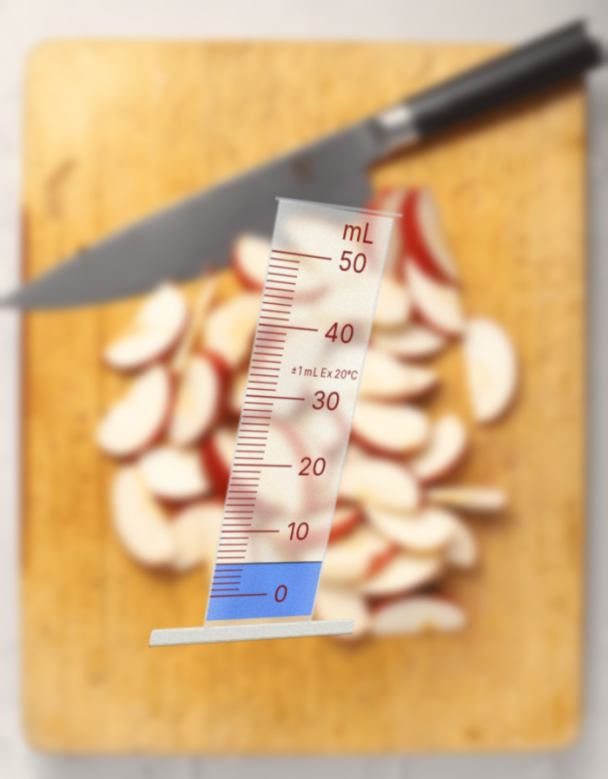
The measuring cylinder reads 5 mL
